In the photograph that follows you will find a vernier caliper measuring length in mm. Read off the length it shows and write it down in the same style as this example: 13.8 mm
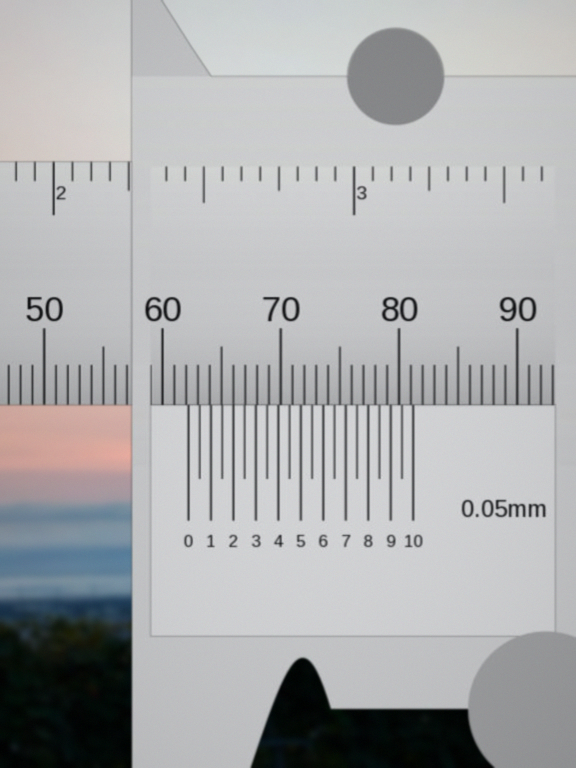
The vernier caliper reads 62.2 mm
